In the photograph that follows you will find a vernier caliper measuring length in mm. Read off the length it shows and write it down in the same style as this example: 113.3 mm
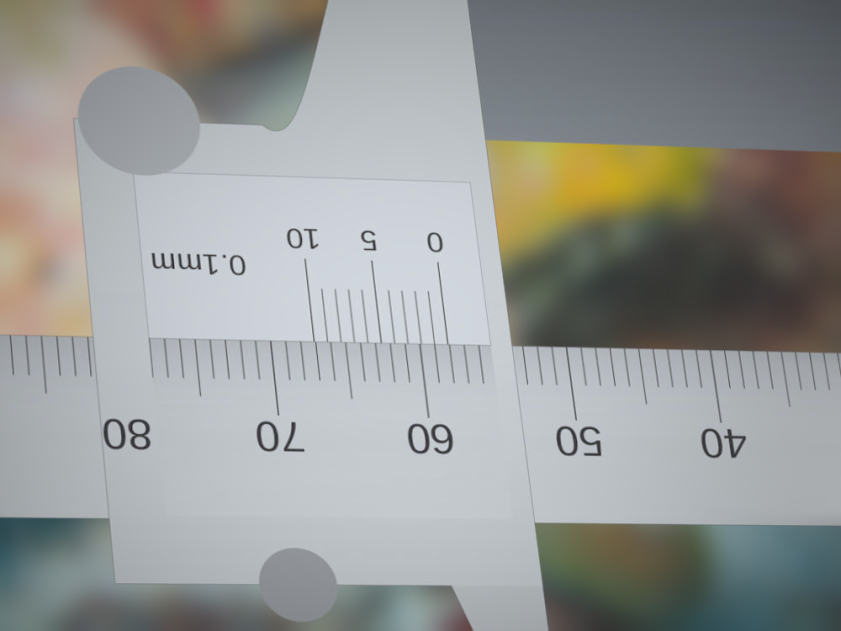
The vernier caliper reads 58.1 mm
